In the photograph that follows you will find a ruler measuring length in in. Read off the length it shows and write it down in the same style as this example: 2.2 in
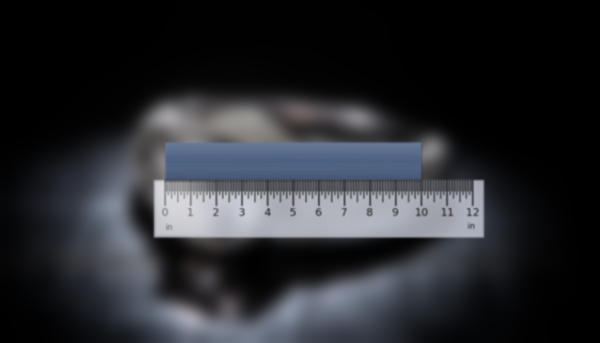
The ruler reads 10 in
